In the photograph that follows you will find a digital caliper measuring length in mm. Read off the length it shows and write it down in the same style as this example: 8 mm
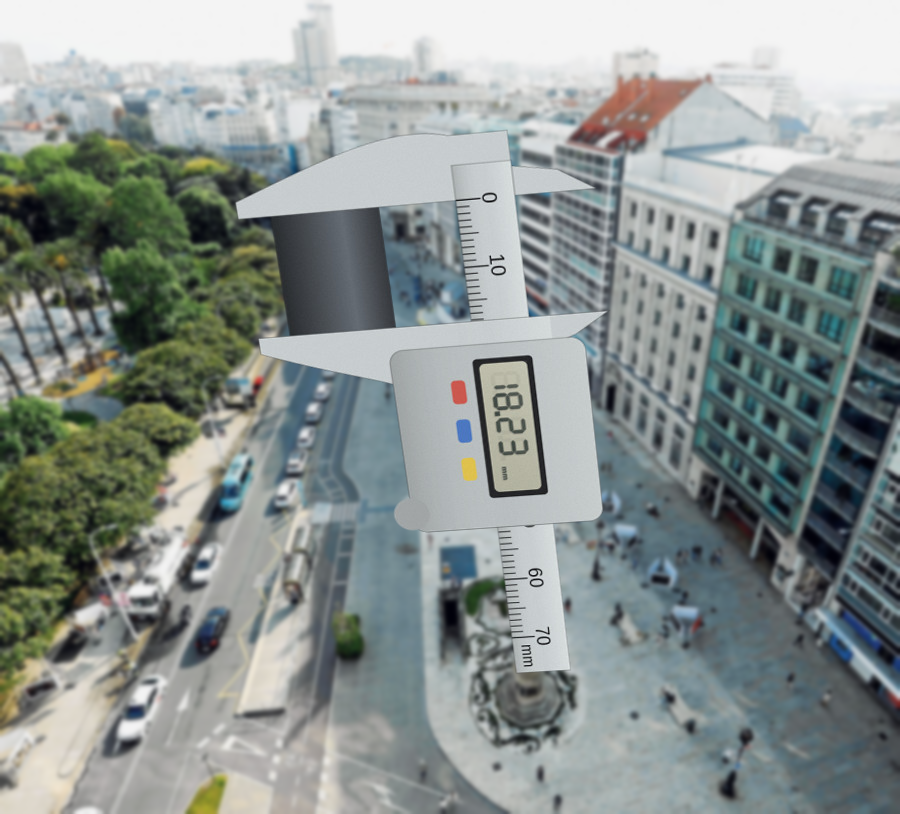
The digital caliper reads 18.23 mm
